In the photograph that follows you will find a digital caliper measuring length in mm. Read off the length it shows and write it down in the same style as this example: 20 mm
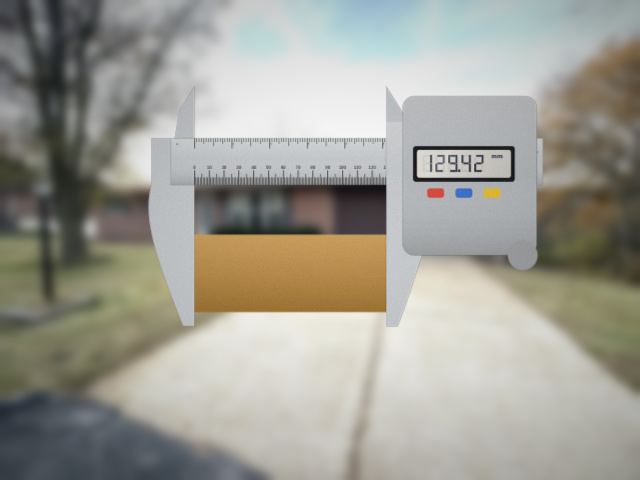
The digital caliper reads 129.42 mm
